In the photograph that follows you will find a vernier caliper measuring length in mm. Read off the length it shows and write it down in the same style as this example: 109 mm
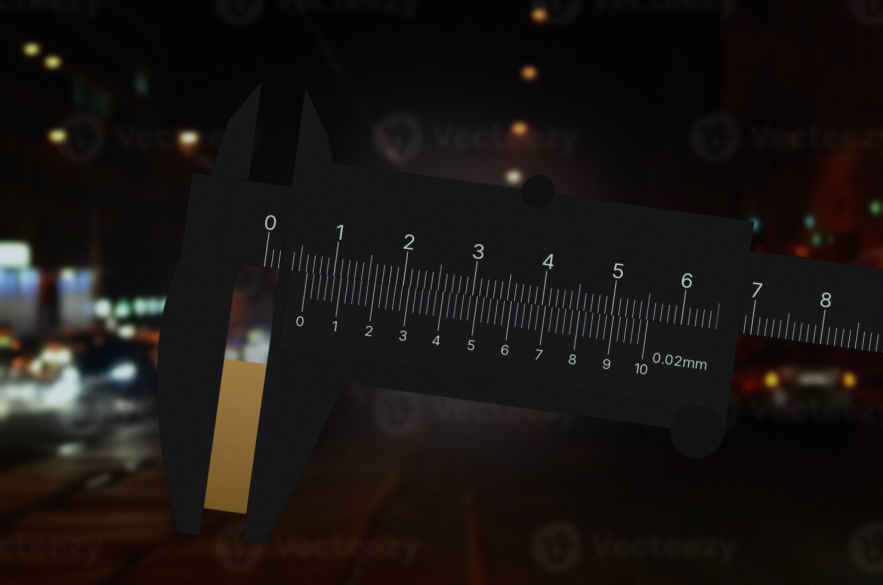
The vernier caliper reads 6.2 mm
